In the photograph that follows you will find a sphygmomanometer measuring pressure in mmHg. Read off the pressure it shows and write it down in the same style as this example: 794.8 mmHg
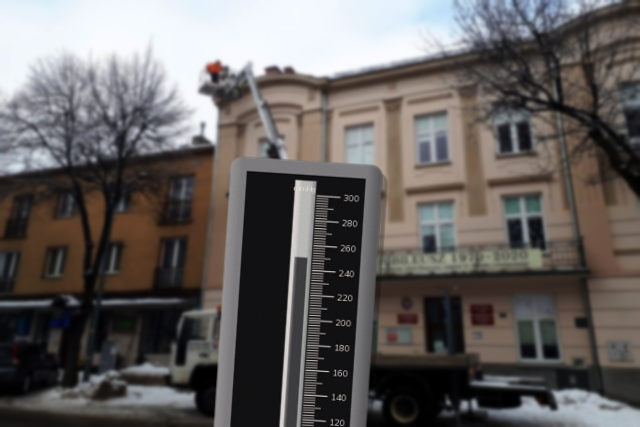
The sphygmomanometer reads 250 mmHg
